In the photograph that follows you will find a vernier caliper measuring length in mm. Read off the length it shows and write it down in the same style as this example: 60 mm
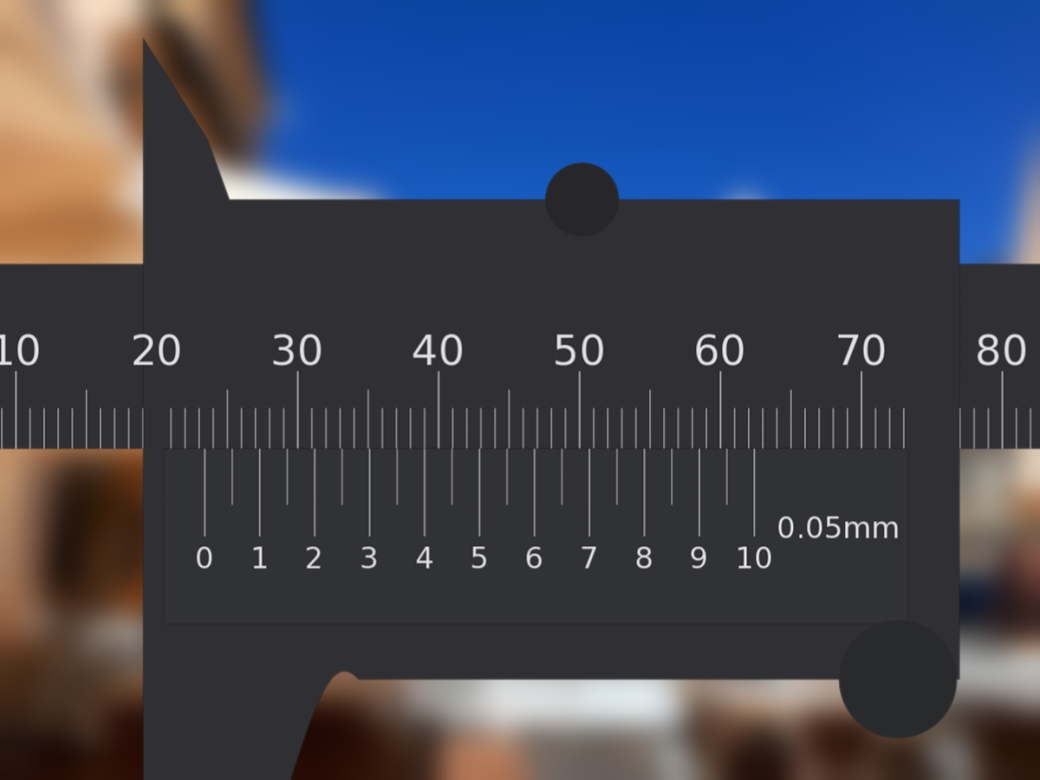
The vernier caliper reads 23.4 mm
